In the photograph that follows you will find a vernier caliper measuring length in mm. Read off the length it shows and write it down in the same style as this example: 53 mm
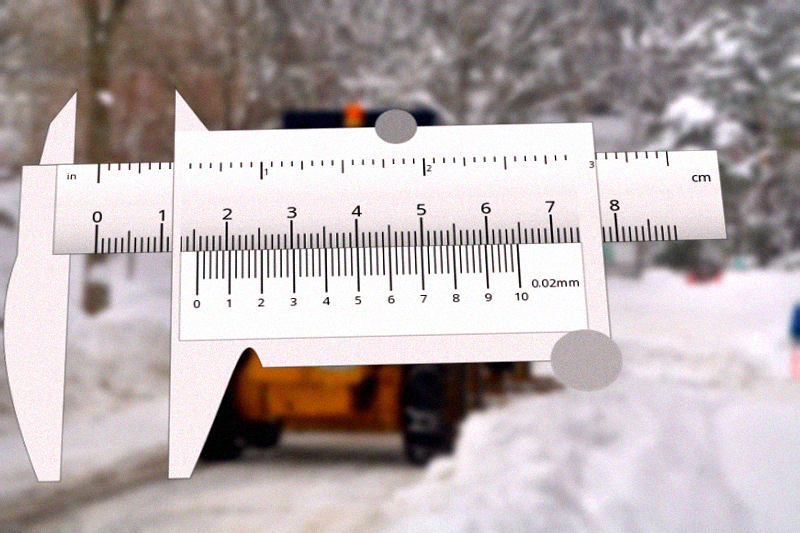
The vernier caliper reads 15.6 mm
